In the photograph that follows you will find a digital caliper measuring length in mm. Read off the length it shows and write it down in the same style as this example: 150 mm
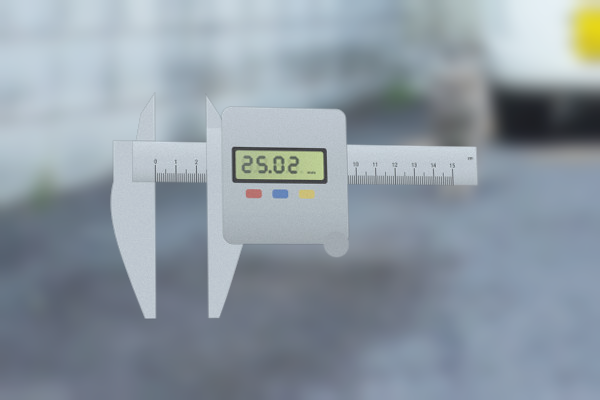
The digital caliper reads 25.02 mm
